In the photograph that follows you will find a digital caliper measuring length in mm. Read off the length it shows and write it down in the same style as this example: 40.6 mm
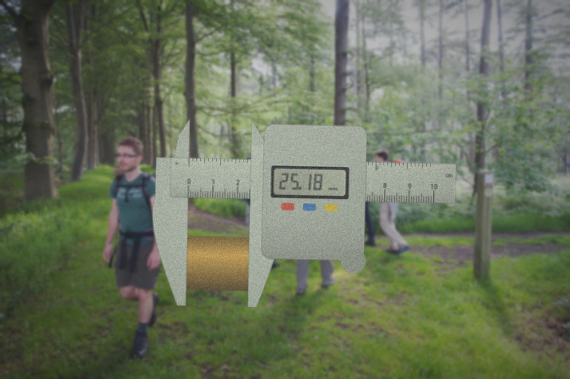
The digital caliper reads 25.18 mm
